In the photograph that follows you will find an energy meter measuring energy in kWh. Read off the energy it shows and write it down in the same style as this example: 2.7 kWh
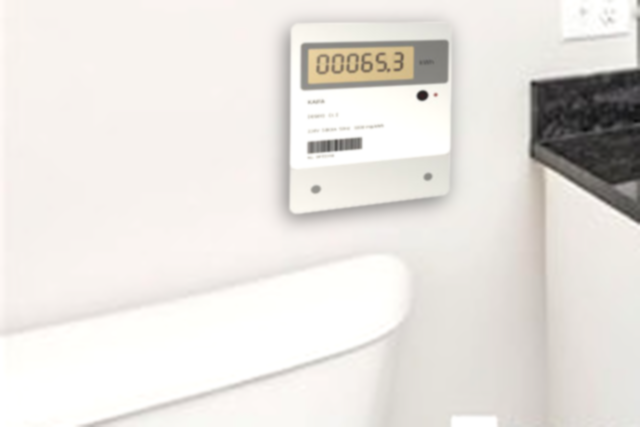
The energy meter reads 65.3 kWh
